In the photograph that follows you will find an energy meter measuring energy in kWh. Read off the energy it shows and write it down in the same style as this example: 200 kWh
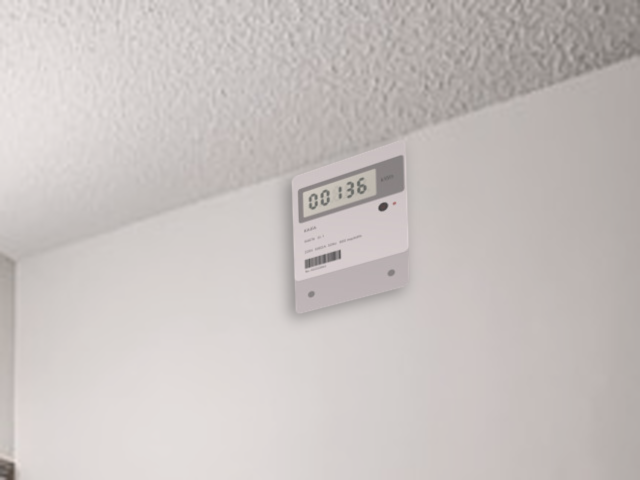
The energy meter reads 136 kWh
